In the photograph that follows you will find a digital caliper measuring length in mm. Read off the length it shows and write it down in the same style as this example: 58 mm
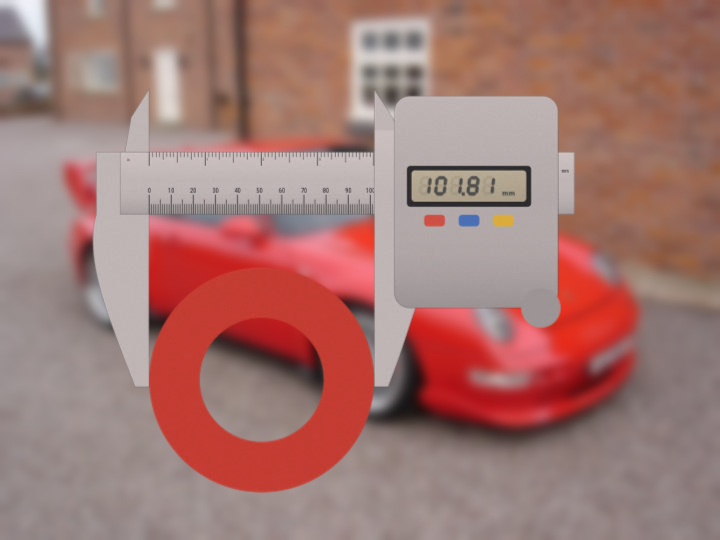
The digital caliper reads 101.81 mm
